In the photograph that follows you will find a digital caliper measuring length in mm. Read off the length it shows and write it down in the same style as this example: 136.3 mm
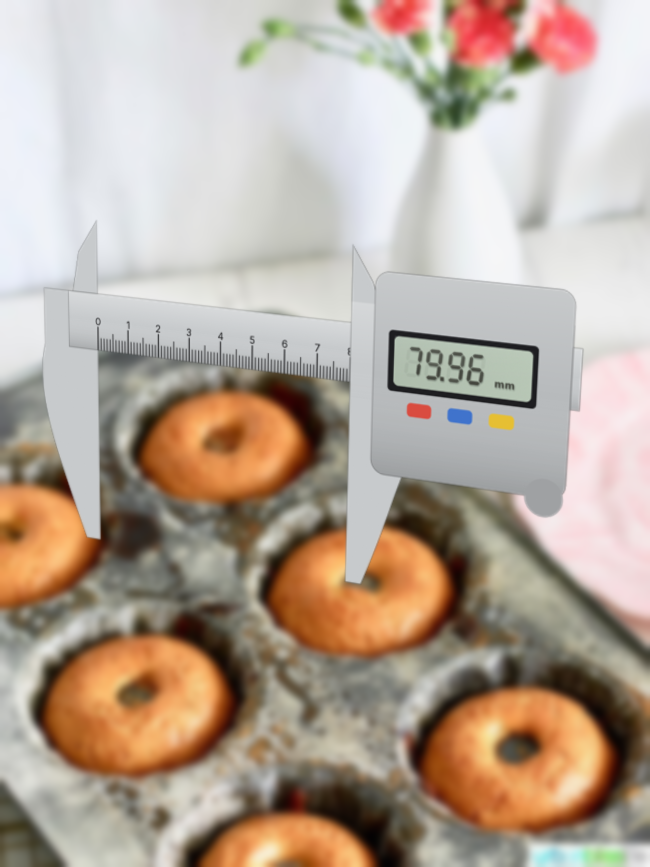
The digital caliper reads 79.96 mm
